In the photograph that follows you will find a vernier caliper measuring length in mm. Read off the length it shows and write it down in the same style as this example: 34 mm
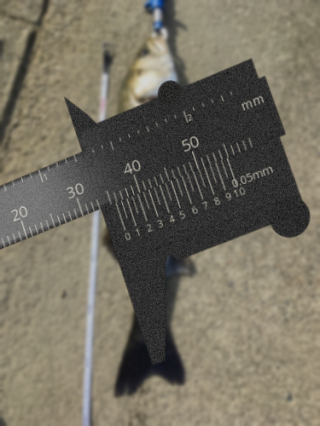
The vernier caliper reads 35.8 mm
